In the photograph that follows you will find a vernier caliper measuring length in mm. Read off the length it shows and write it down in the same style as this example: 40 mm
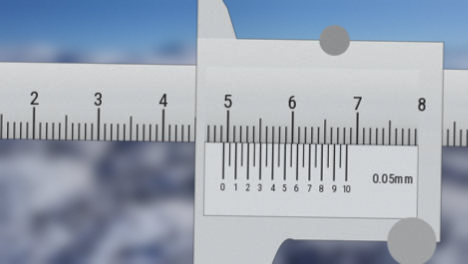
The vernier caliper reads 49.4 mm
